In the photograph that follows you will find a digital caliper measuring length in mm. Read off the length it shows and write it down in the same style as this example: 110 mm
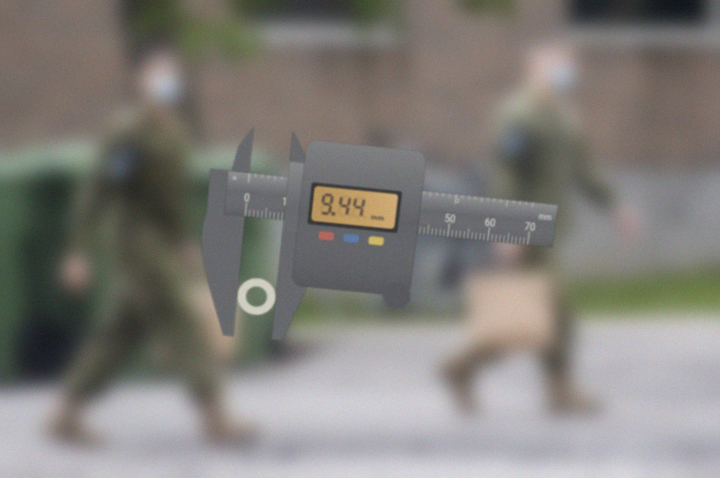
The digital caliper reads 9.44 mm
